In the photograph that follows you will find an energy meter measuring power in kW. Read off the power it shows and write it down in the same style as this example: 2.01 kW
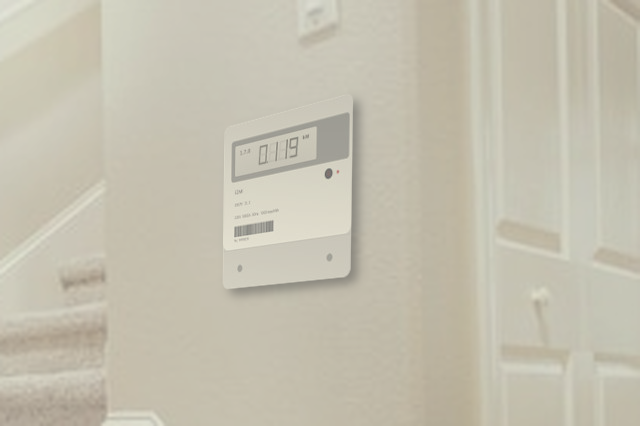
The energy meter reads 0.119 kW
